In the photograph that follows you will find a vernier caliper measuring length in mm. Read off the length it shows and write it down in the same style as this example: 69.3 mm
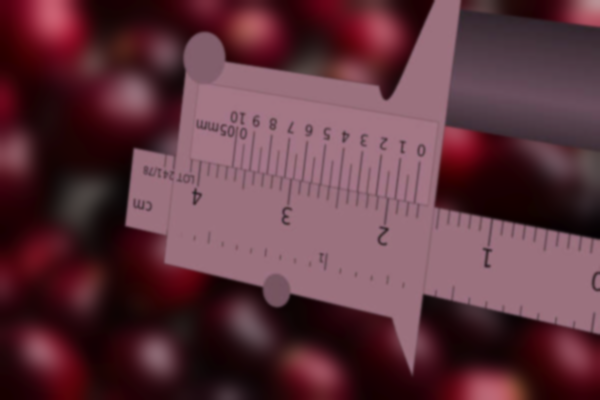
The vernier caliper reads 17.4 mm
